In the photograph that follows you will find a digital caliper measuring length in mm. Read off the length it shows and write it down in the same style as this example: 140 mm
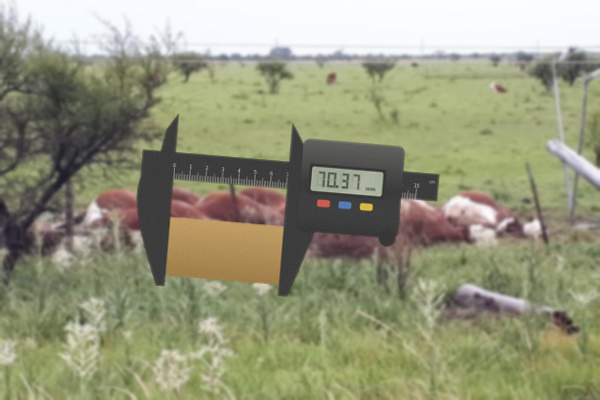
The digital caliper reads 70.37 mm
